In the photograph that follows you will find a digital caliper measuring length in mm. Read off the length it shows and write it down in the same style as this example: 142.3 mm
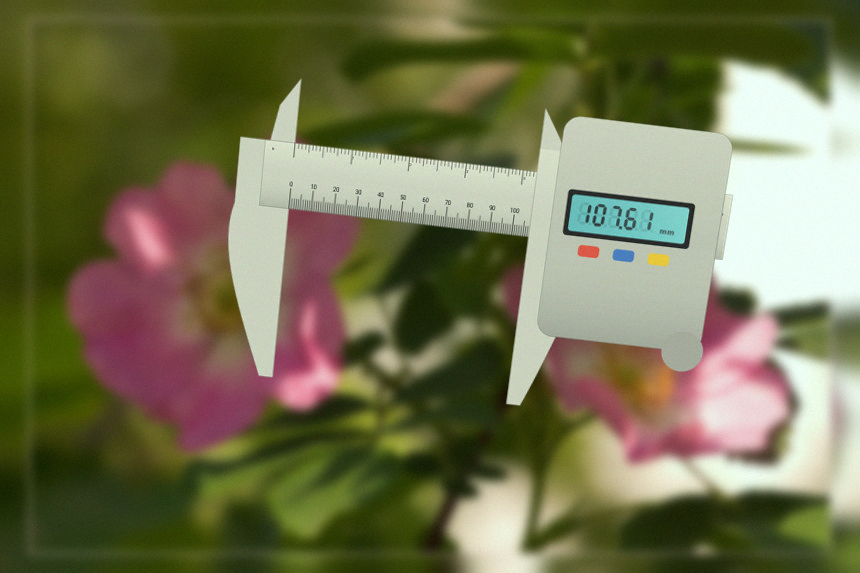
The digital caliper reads 107.61 mm
